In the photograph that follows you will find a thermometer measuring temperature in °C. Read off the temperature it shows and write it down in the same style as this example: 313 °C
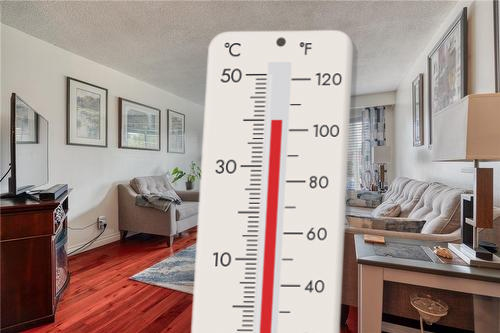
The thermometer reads 40 °C
